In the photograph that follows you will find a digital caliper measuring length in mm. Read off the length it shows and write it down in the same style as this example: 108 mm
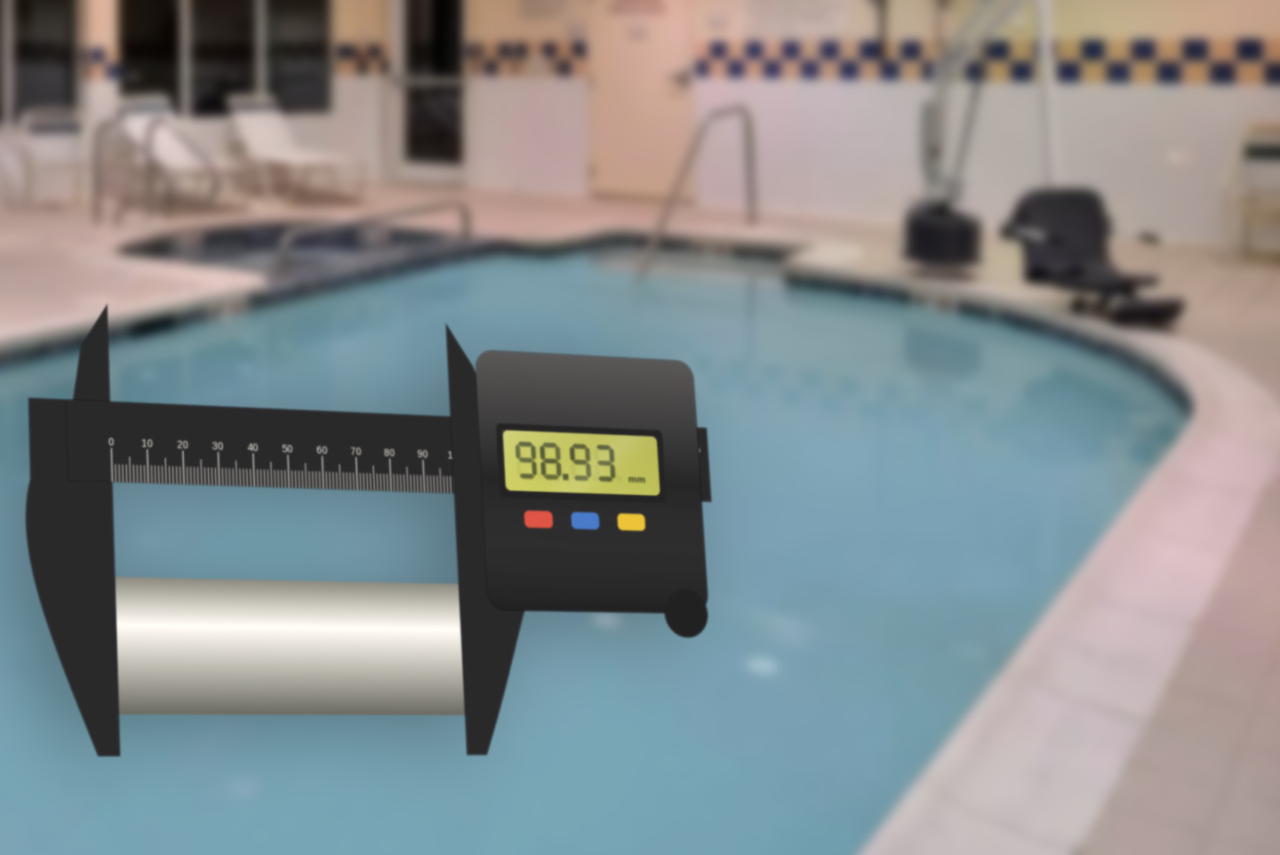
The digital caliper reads 98.93 mm
